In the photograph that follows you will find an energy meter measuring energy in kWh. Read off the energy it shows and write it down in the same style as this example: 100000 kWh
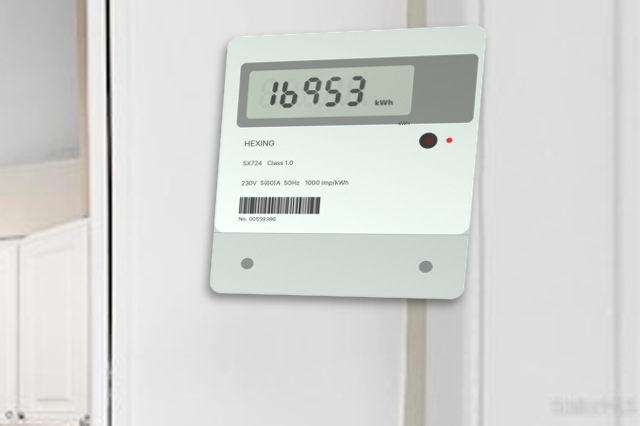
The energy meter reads 16953 kWh
